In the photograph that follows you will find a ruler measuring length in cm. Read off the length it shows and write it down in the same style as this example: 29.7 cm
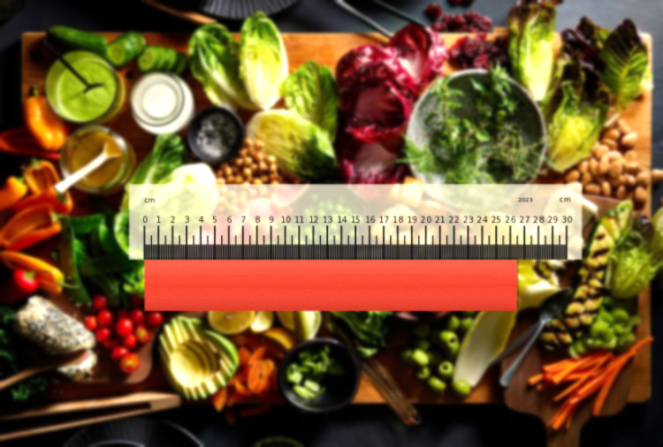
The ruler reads 26.5 cm
